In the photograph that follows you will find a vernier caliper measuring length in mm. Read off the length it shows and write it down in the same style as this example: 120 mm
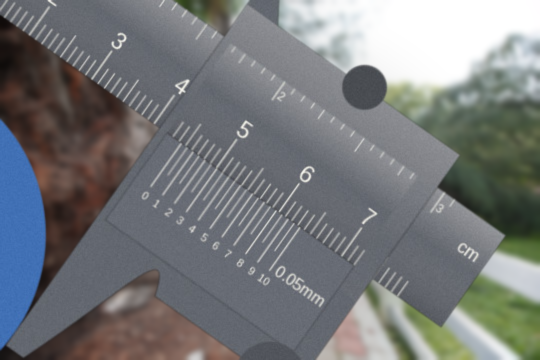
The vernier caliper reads 44.4 mm
